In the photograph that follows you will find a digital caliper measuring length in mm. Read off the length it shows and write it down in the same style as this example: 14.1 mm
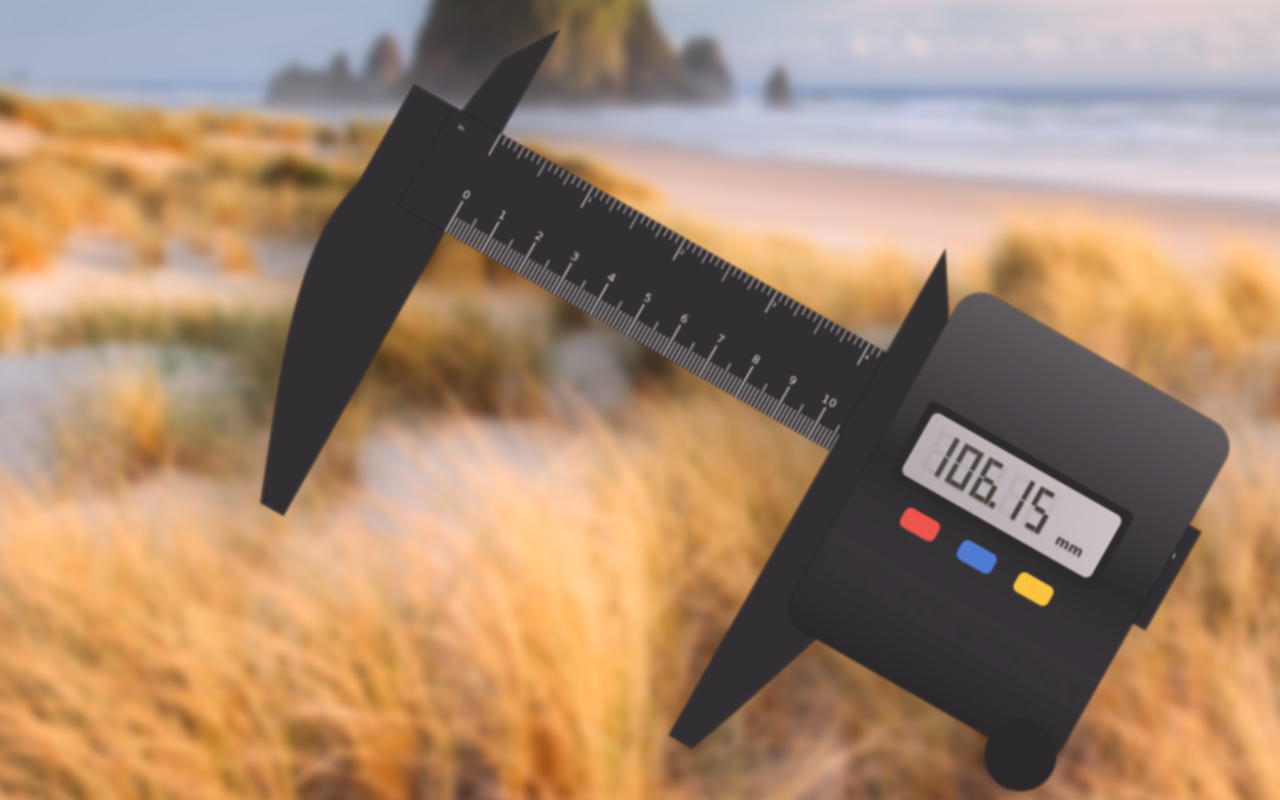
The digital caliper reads 106.15 mm
